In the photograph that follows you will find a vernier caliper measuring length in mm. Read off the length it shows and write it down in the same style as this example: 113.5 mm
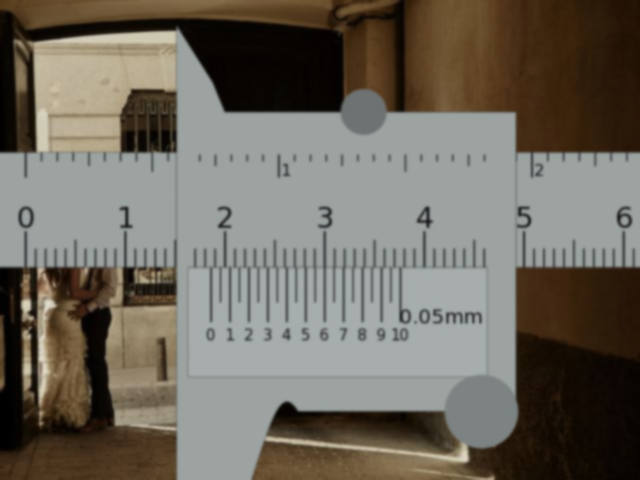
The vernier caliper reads 18.6 mm
